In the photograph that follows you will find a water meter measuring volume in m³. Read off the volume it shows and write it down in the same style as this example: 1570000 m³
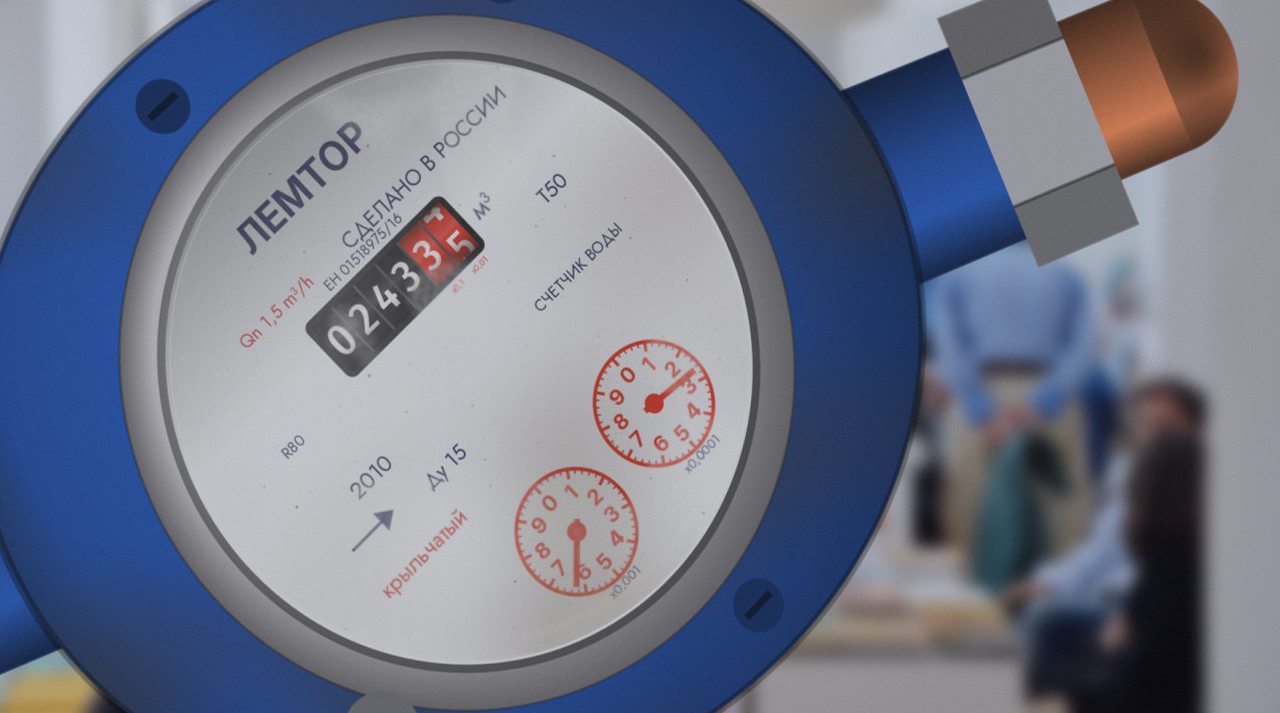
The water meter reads 243.3462 m³
